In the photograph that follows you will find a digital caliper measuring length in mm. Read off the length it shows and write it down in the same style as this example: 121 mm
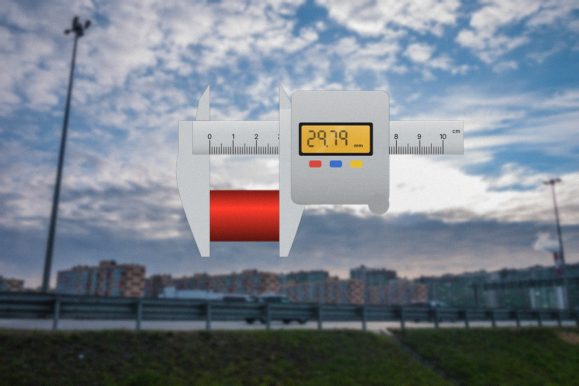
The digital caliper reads 29.79 mm
